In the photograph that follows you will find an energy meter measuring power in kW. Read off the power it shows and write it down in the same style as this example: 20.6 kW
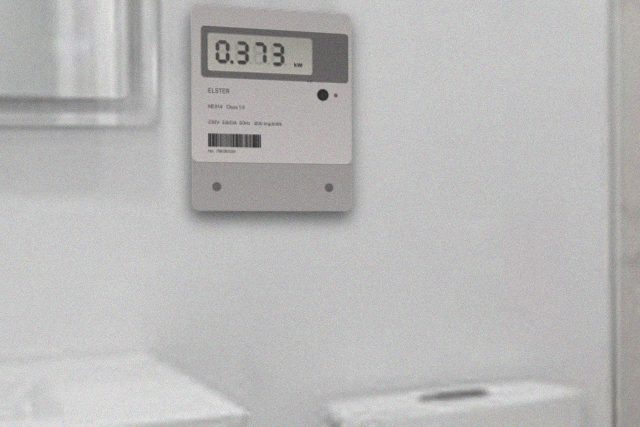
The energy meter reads 0.373 kW
